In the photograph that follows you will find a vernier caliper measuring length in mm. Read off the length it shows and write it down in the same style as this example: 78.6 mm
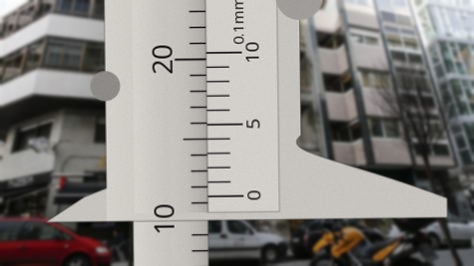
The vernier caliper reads 11.4 mm
